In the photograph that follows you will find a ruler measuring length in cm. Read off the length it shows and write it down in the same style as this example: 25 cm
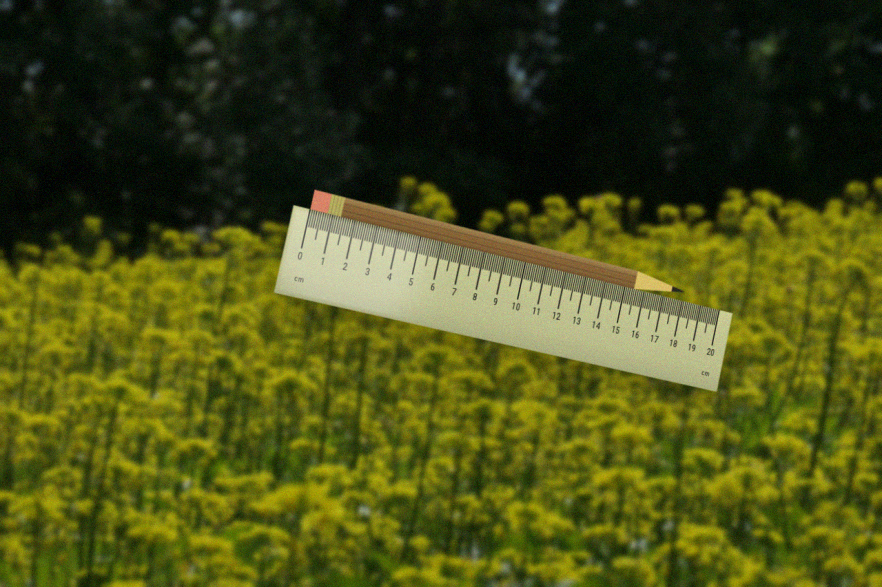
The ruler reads 18 cm
